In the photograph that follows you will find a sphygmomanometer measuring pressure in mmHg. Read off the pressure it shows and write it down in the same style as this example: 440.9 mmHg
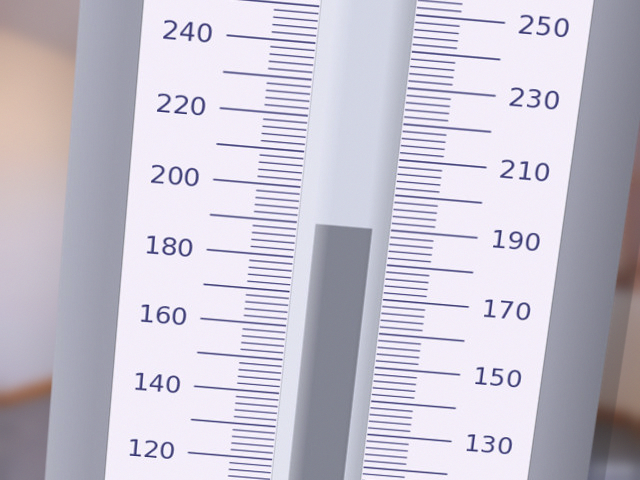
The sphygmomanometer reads 190 mmHg
